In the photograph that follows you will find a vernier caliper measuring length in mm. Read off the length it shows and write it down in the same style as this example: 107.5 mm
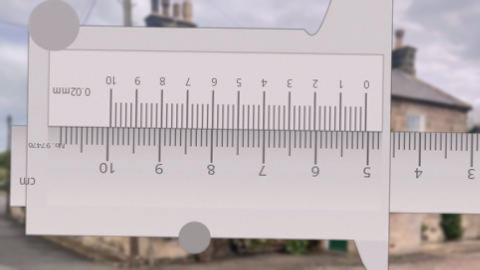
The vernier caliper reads 50.5 mm
